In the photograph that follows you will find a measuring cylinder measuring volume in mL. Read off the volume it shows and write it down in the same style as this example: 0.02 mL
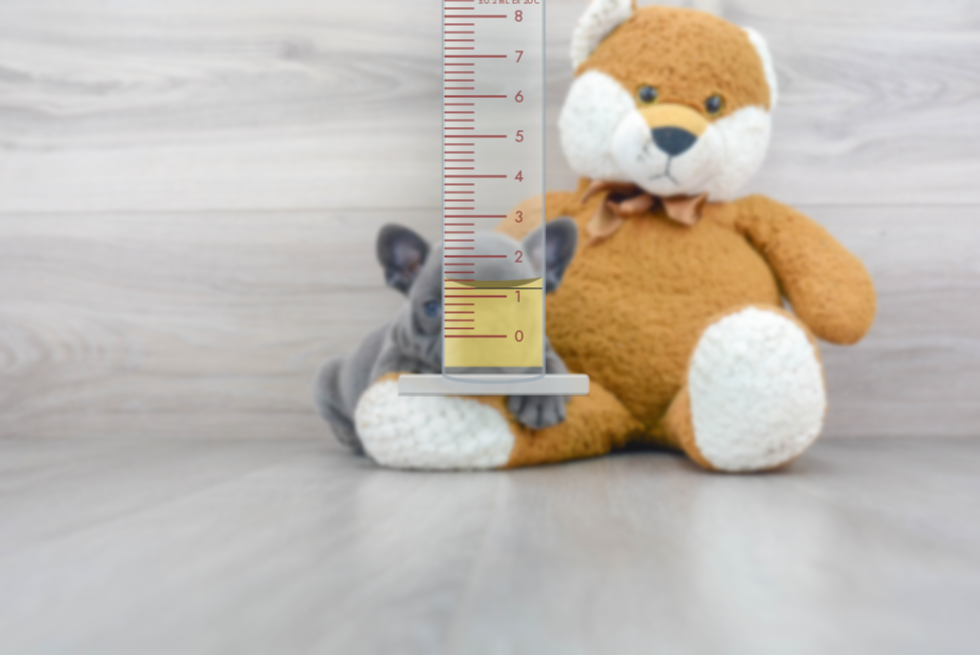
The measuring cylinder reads 1.2 mL
